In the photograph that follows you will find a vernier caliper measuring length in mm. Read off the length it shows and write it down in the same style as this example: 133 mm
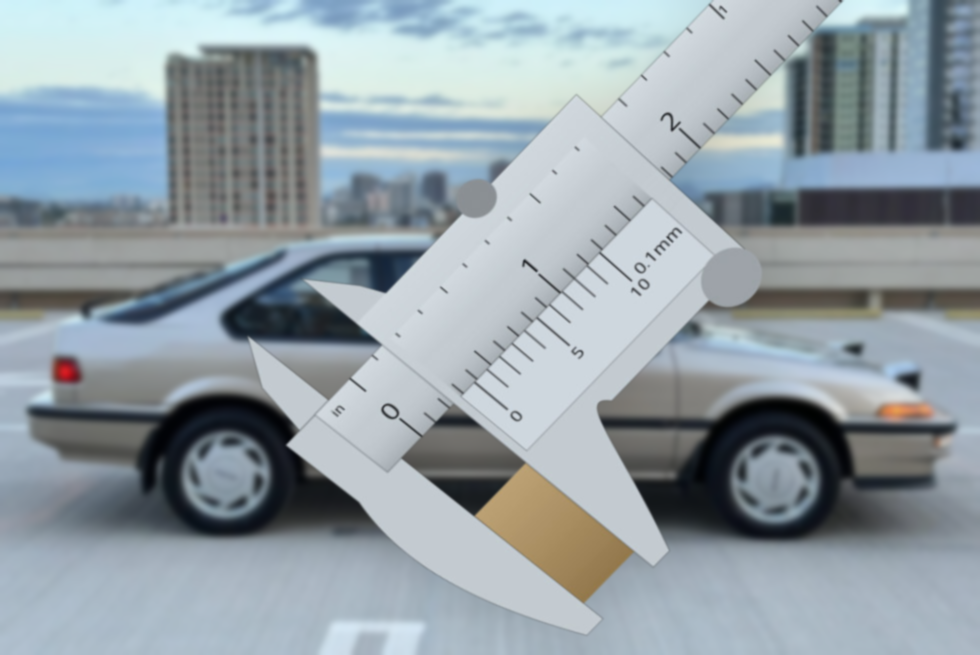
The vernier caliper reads 3.8 mm
